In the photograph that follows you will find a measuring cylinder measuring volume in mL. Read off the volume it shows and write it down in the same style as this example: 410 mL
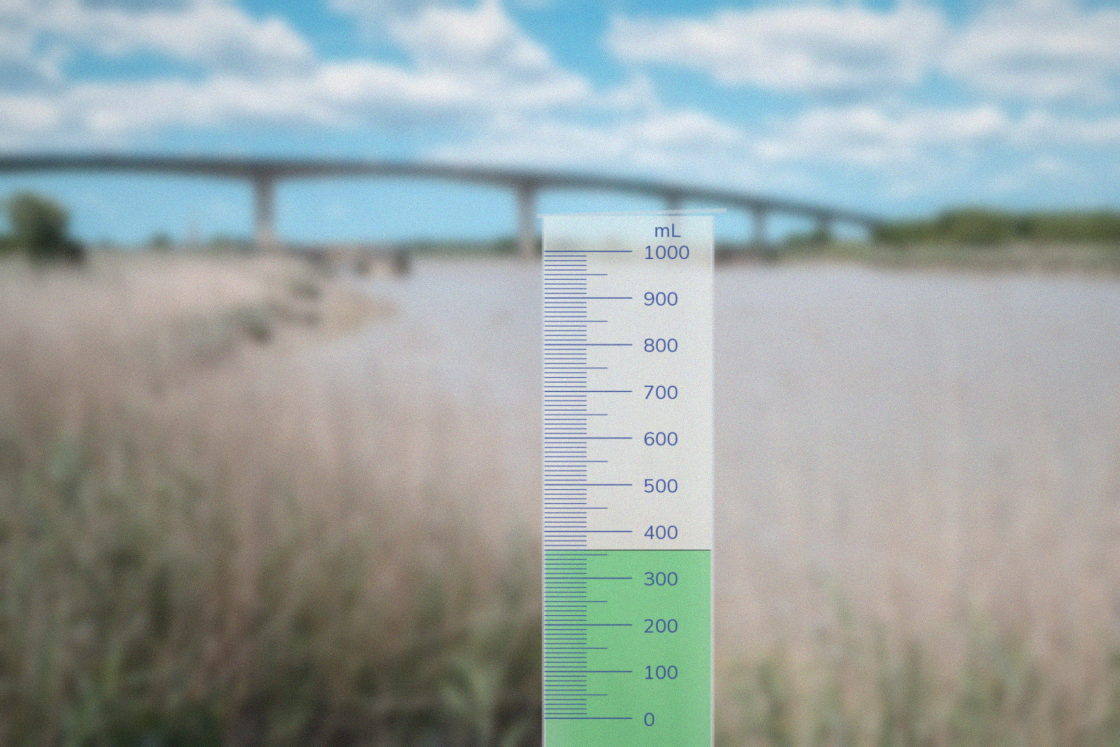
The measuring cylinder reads 360 mL
